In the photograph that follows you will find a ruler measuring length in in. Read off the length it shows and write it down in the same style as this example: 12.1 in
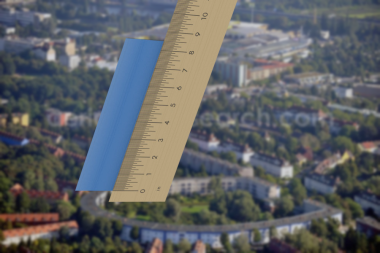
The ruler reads 8.5 in
